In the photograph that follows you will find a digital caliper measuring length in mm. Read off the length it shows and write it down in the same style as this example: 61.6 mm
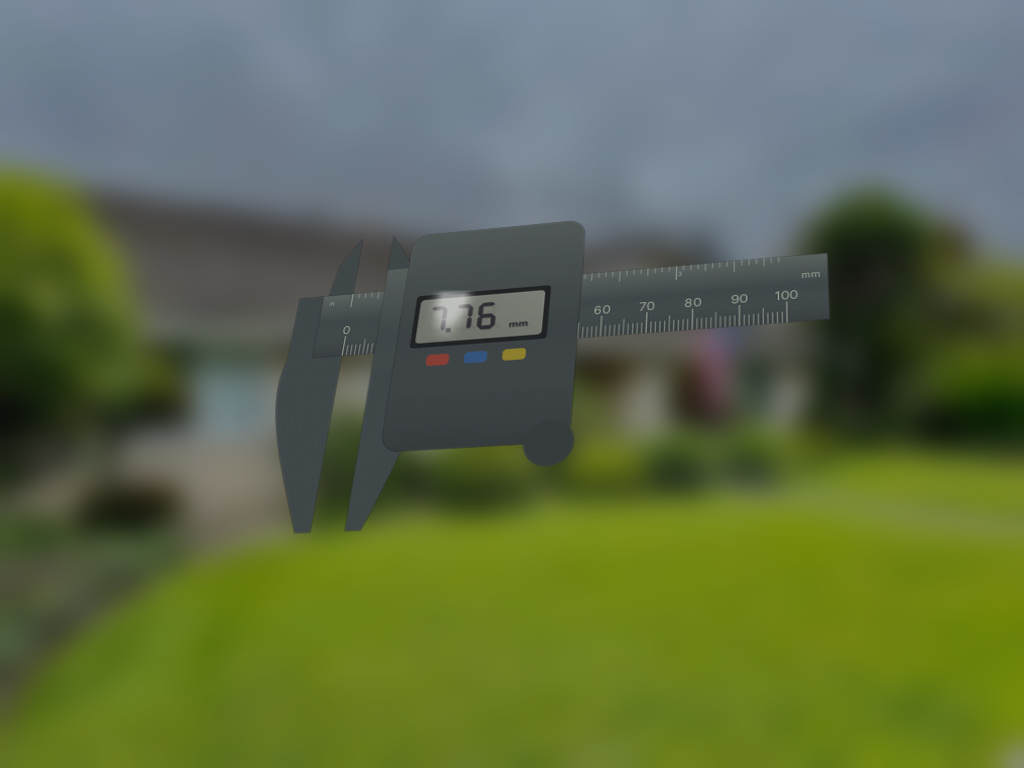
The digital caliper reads 7.76 mm
